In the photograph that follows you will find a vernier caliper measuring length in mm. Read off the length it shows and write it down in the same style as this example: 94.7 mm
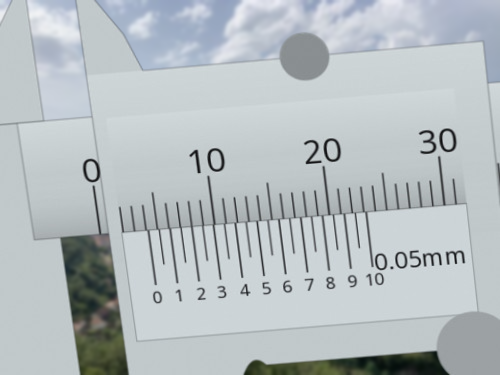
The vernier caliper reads 4.2 mm
